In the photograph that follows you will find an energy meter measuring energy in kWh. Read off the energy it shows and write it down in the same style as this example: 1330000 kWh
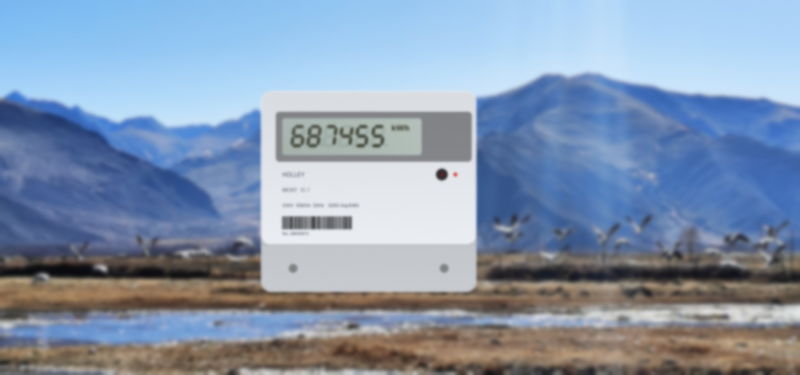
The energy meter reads 687455 kWh
